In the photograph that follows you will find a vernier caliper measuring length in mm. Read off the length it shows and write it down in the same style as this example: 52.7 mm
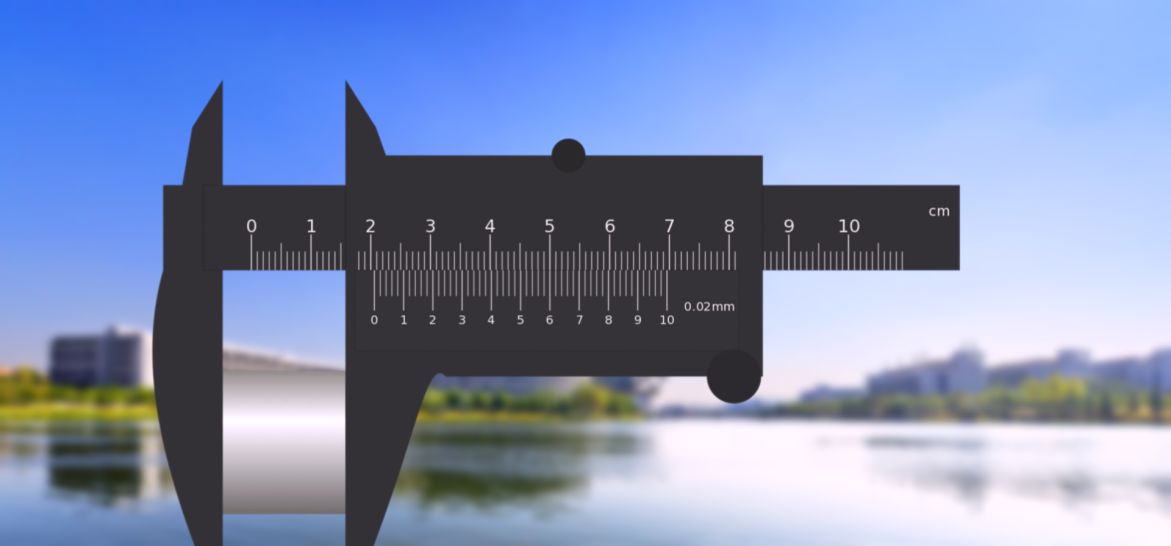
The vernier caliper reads 20.6 mm
